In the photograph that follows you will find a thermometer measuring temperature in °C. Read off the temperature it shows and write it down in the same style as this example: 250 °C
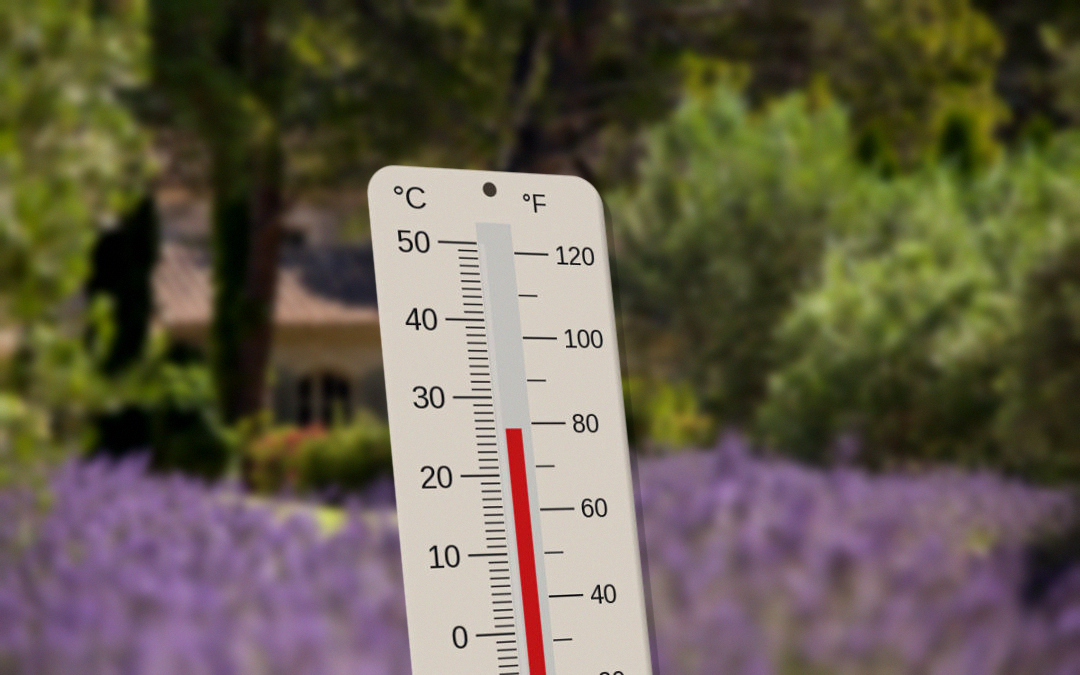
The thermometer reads 26 °C
